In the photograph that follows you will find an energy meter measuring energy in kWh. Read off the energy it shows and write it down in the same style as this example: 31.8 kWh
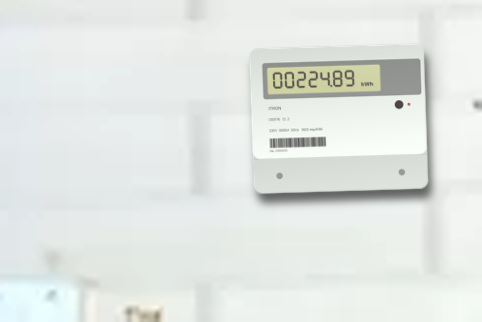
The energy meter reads 224.89 kWh
